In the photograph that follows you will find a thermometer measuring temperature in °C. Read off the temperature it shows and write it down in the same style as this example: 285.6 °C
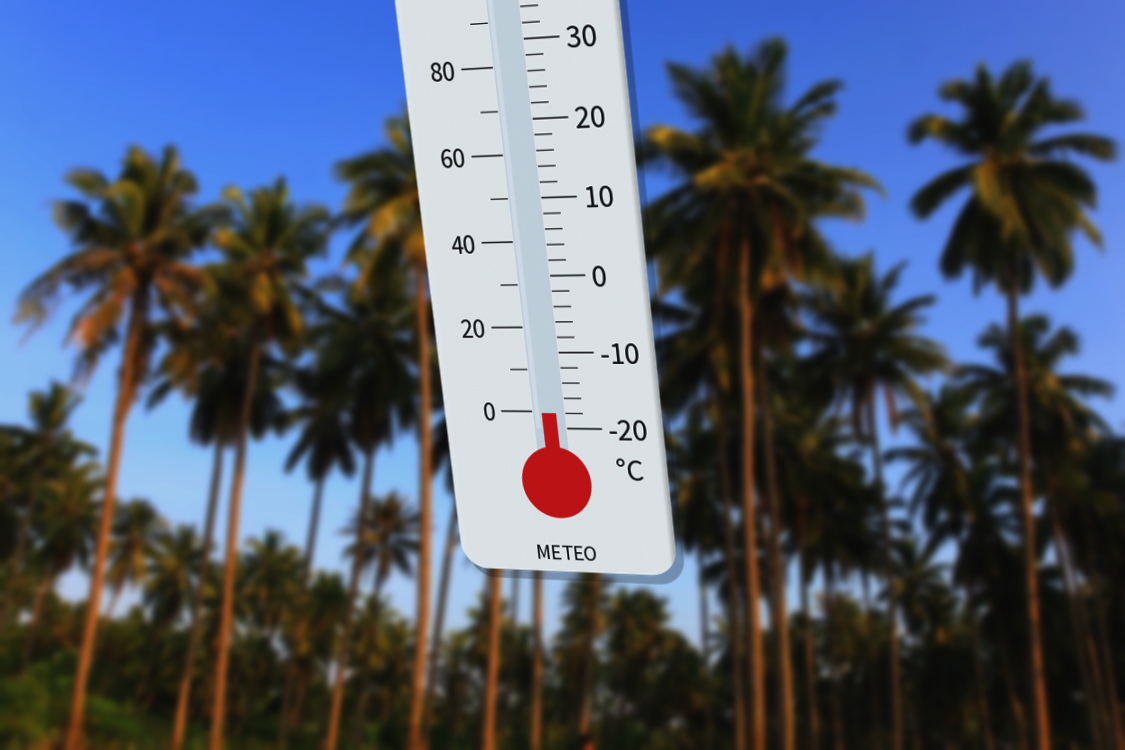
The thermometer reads -18 °C
